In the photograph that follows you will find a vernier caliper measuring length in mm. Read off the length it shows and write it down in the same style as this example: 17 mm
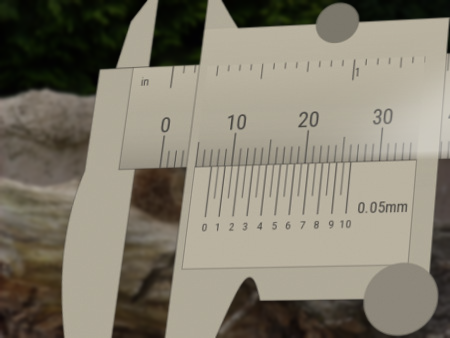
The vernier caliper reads 7.2 mm
